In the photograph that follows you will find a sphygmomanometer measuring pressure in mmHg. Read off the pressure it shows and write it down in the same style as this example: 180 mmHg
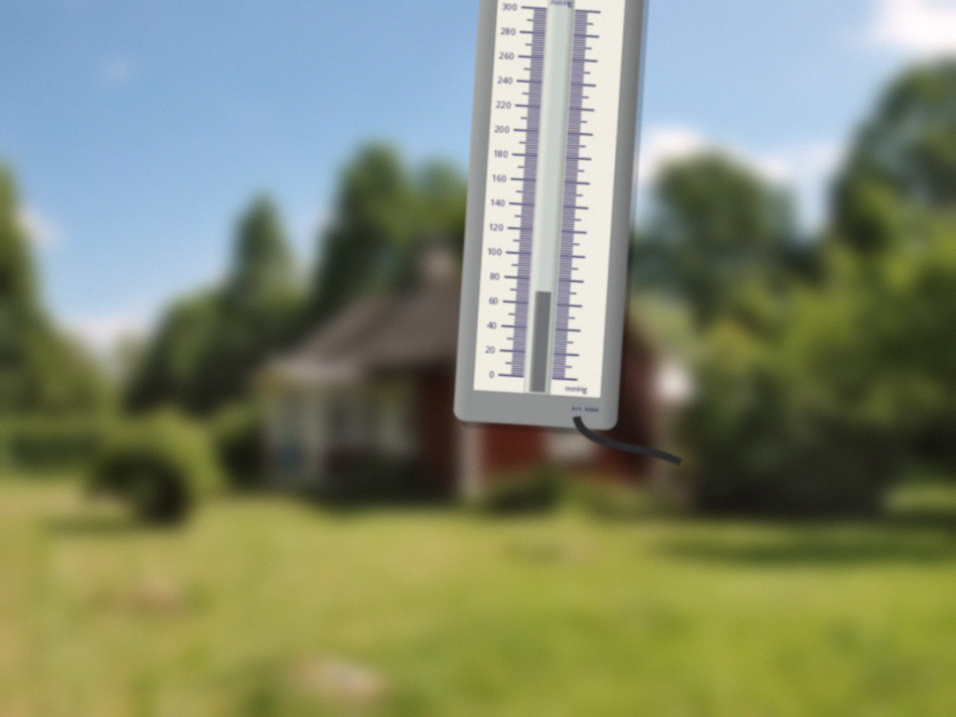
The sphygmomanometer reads 70 mmHg
